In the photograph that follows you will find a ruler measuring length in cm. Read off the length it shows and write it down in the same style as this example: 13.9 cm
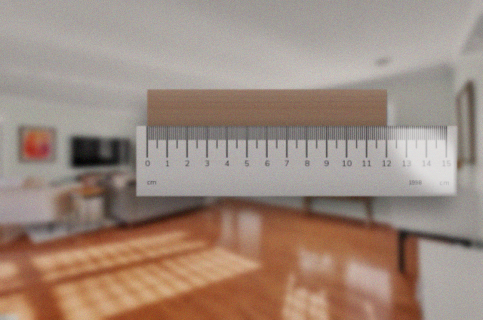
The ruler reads 12 cm
